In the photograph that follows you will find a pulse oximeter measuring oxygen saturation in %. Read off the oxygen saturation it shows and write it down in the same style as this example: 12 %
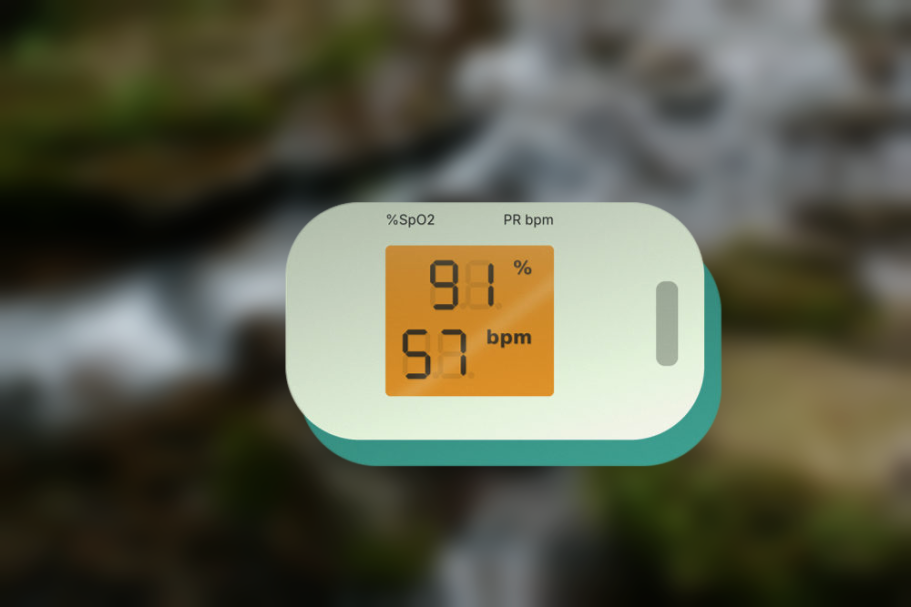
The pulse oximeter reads 91 %
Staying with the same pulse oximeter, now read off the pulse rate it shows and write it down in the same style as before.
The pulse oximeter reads 57 bpm
